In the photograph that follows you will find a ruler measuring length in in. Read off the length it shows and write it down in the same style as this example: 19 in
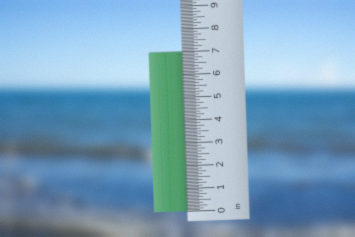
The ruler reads 7 in
